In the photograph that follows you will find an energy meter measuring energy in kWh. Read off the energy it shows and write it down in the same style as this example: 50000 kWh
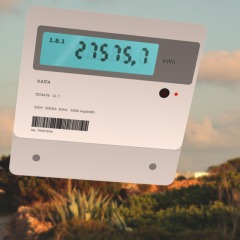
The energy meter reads 27575.7 kWh
